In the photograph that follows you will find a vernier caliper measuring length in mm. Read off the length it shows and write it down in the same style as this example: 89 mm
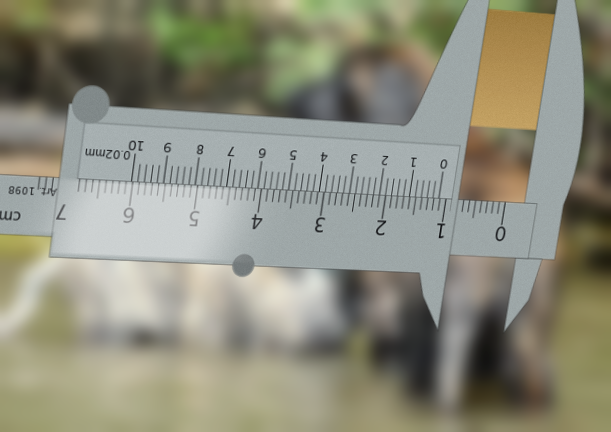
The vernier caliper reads 11.2 mm
